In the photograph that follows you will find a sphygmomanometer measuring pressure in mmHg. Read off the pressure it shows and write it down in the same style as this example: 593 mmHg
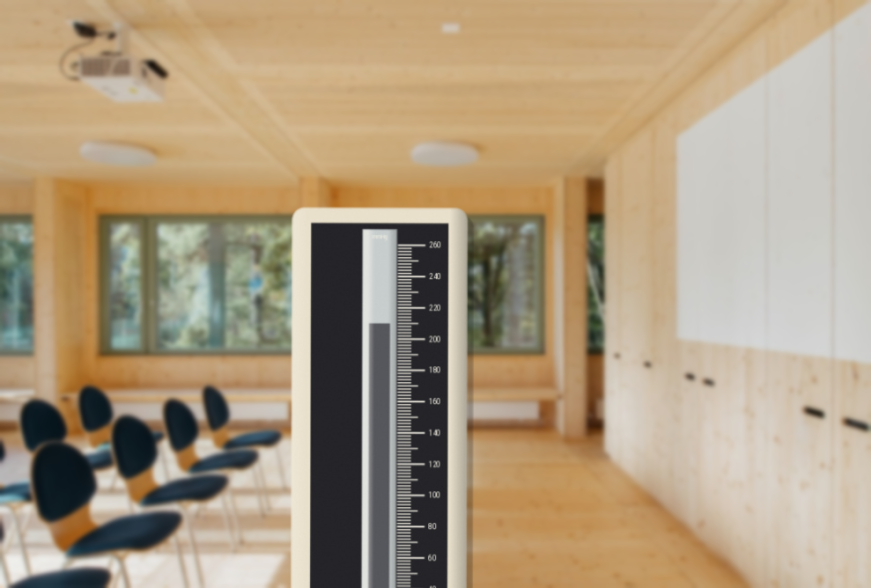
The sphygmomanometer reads 210 mmHg
